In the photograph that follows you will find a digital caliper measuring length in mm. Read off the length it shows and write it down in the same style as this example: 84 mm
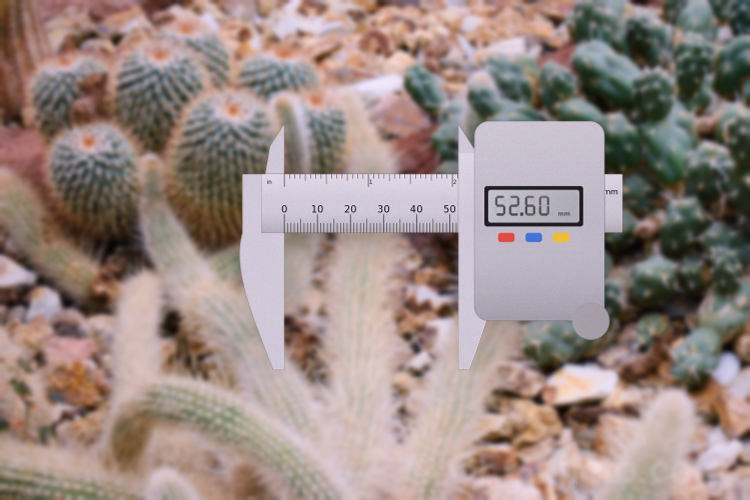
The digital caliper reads 52.60 mm
